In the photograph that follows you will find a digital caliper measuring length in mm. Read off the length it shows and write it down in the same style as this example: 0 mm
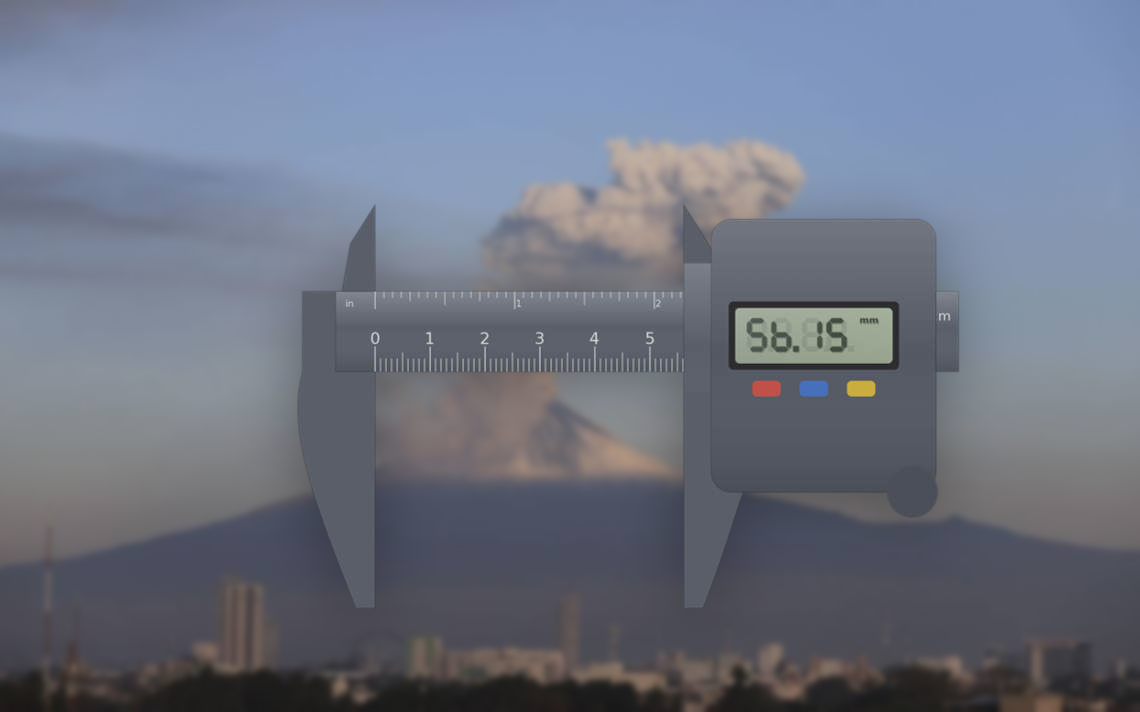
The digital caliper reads 56.15 mm
